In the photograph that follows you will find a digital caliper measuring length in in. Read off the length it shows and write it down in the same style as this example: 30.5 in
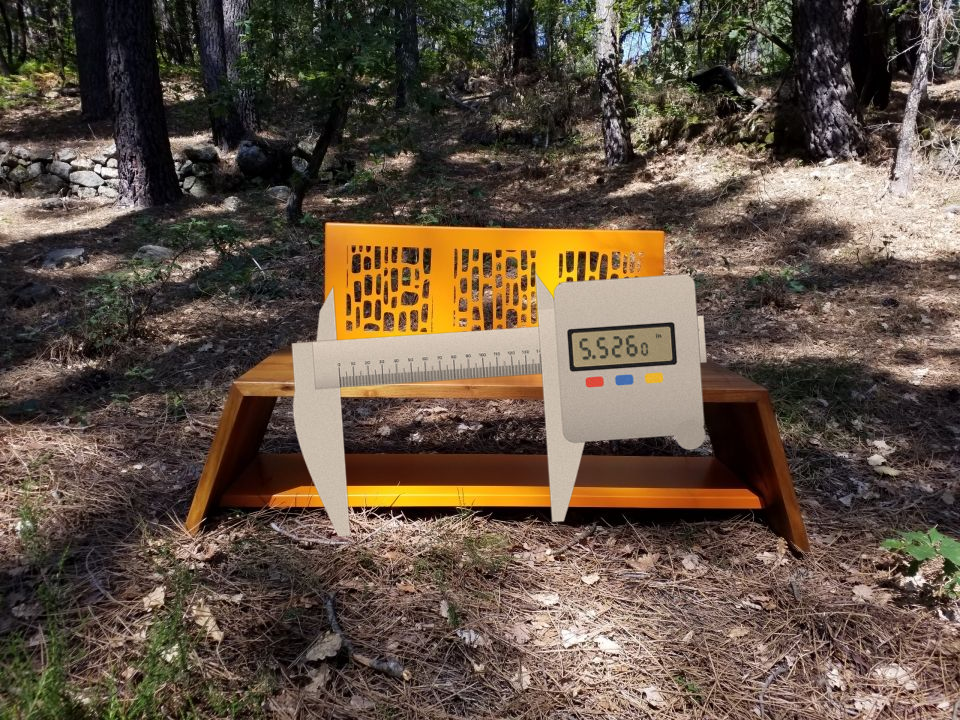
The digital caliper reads 5.5260 in
